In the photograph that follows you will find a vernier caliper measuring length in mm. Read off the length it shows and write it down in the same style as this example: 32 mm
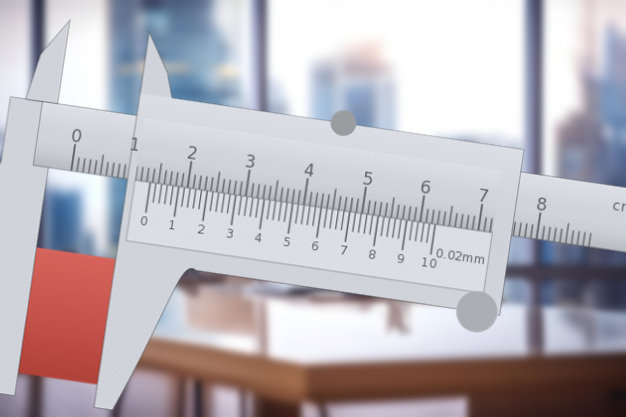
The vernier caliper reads 13.6 mm
